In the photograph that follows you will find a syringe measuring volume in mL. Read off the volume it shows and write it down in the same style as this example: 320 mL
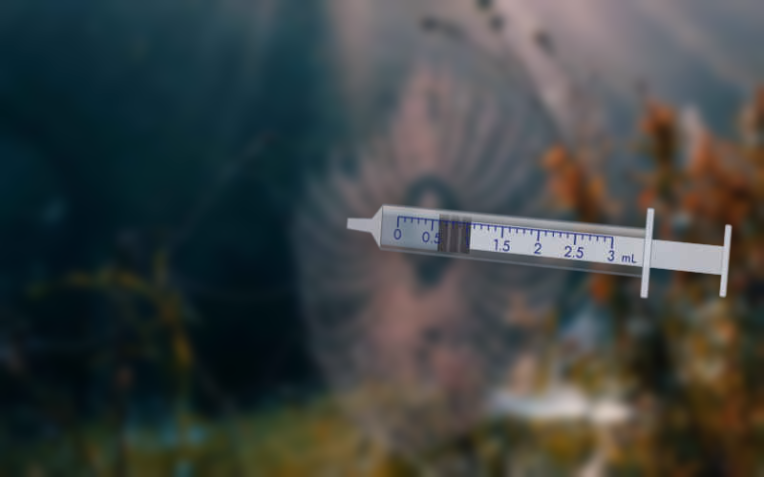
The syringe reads 0.6 mL
